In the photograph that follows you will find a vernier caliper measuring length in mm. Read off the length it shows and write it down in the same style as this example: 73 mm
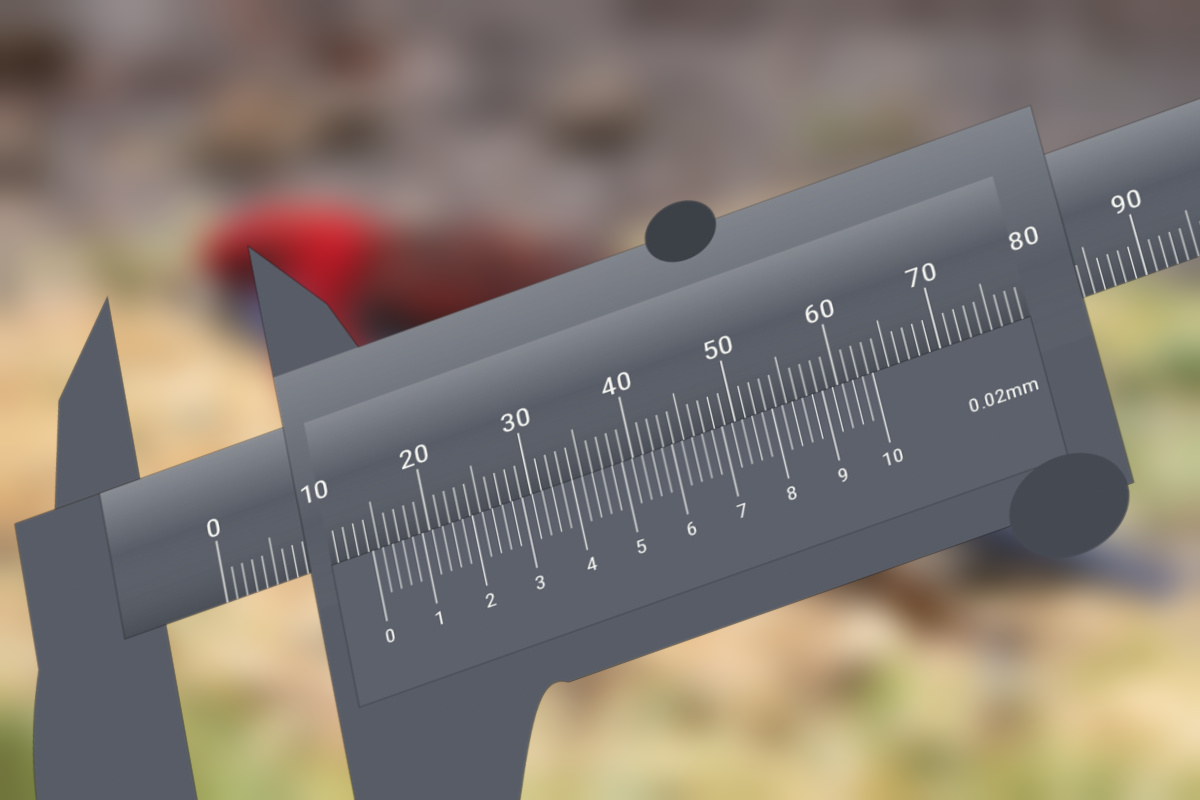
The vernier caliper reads 14.4 mm
